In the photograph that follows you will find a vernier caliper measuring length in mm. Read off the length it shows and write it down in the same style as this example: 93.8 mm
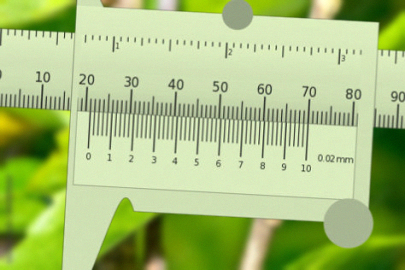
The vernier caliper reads 21.0 mm
